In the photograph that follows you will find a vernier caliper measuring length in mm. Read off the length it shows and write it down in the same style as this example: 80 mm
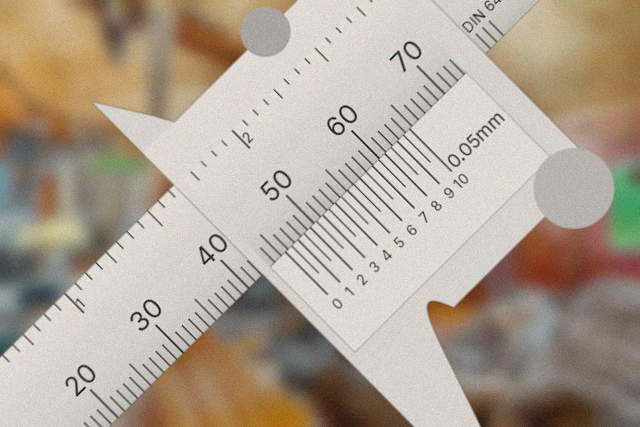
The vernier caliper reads 45.6 mm
